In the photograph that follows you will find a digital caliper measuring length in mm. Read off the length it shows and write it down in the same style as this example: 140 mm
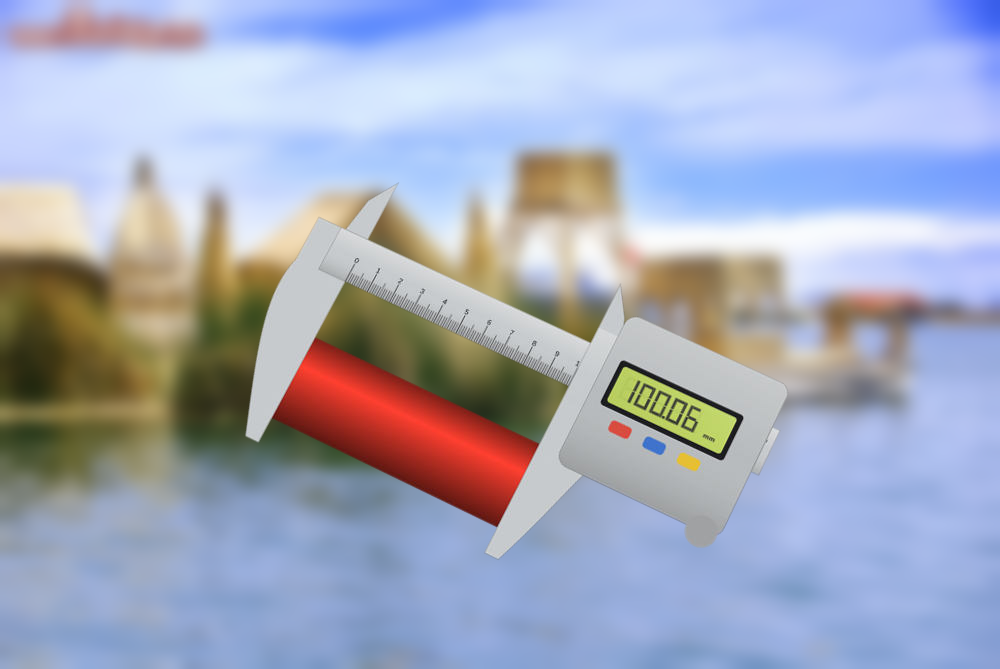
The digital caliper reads 100.06 mm
